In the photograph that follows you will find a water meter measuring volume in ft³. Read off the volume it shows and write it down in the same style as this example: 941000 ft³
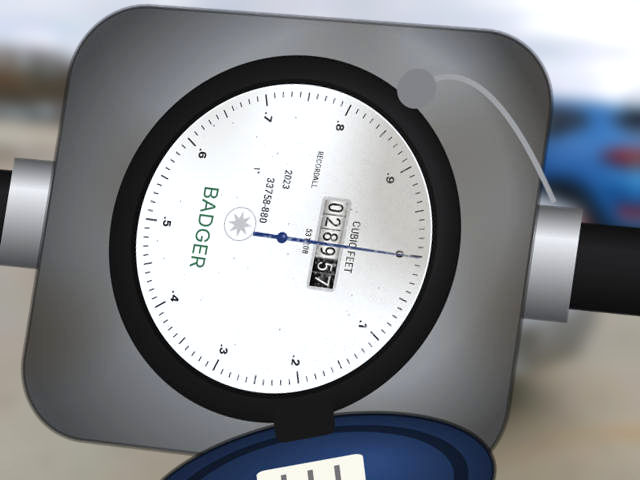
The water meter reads 28957.00 ft³
